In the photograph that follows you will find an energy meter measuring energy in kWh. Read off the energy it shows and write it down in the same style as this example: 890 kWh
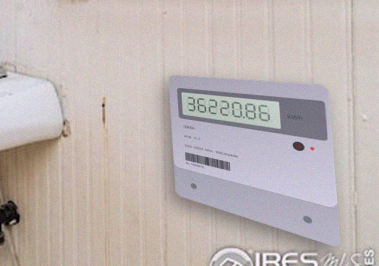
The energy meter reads 36220.86 kWh
